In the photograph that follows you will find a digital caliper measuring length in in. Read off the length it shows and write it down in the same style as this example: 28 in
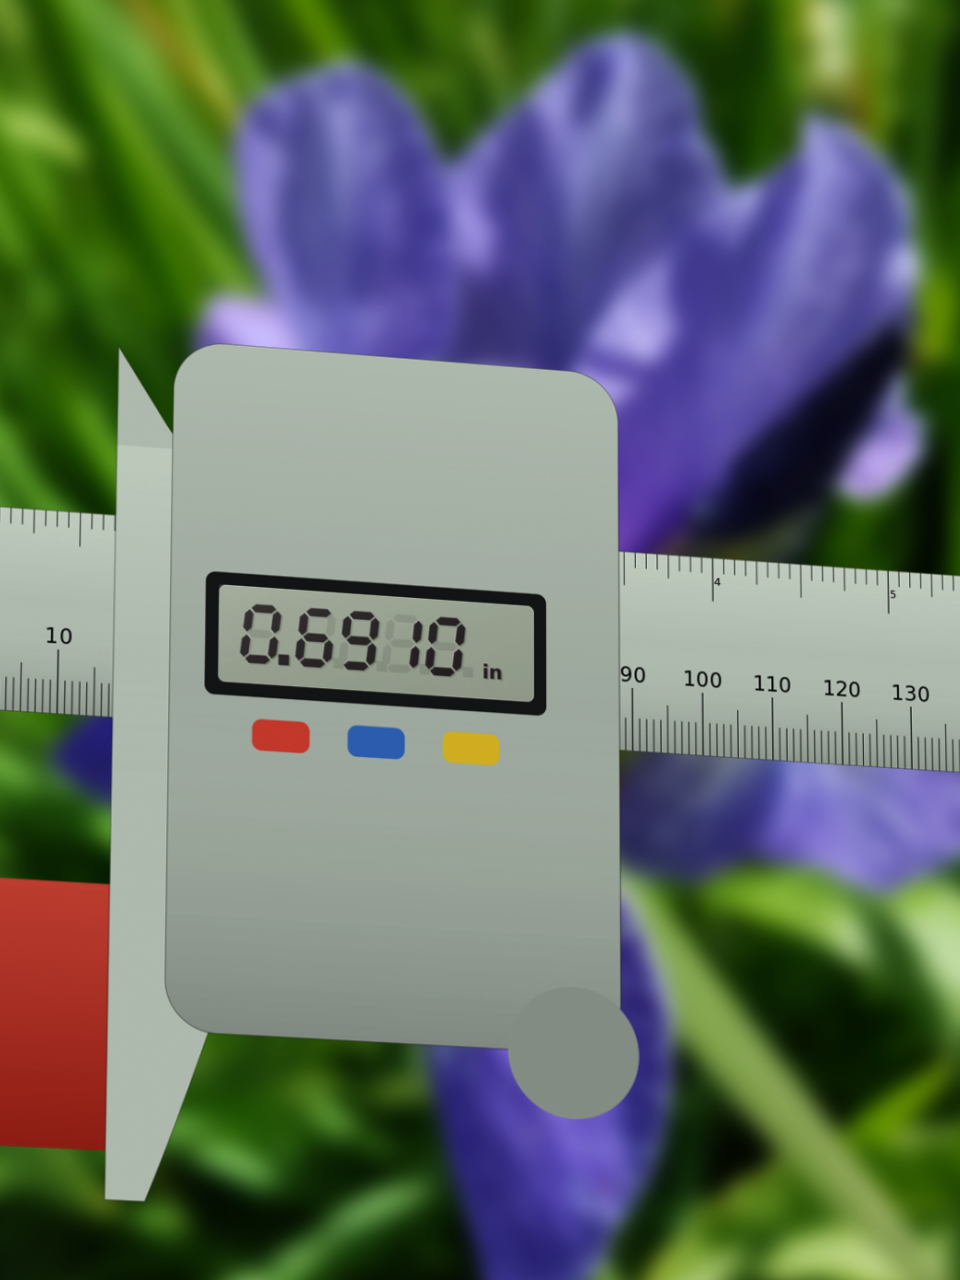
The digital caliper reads 0.6910 in
